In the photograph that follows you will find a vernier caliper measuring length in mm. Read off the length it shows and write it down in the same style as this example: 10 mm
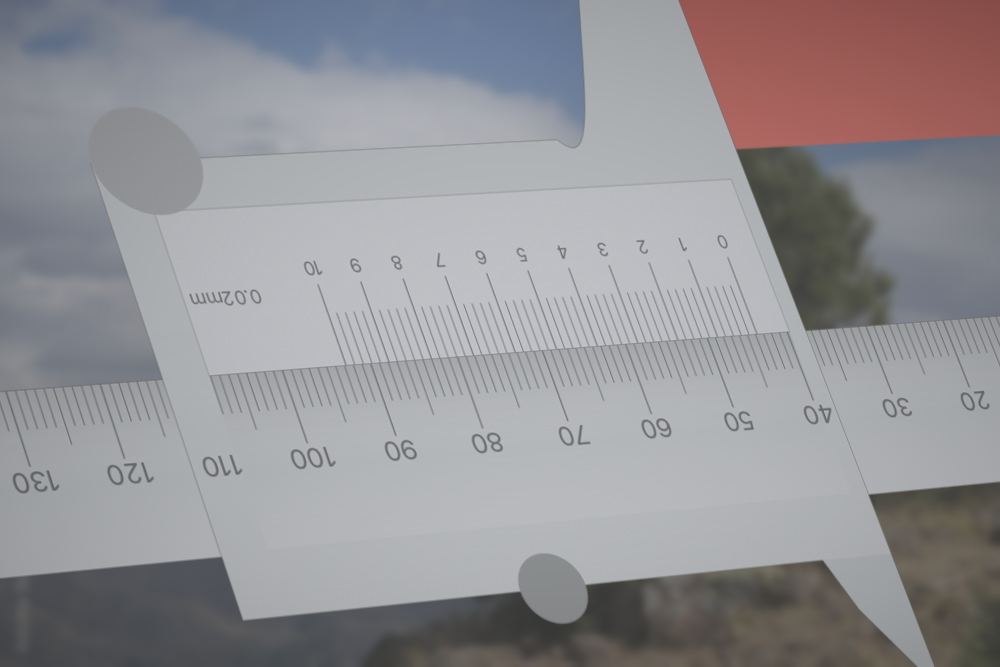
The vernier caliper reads 43.8 mm
